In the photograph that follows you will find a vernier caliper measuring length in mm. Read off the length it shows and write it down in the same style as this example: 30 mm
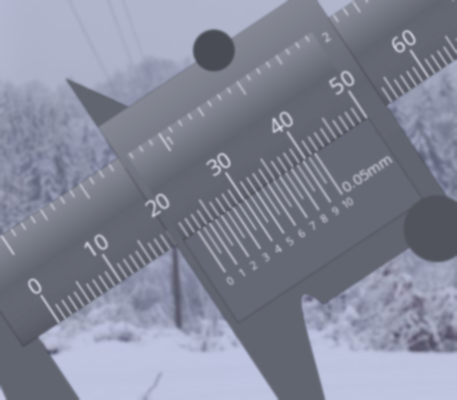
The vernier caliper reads 22.5 mm
